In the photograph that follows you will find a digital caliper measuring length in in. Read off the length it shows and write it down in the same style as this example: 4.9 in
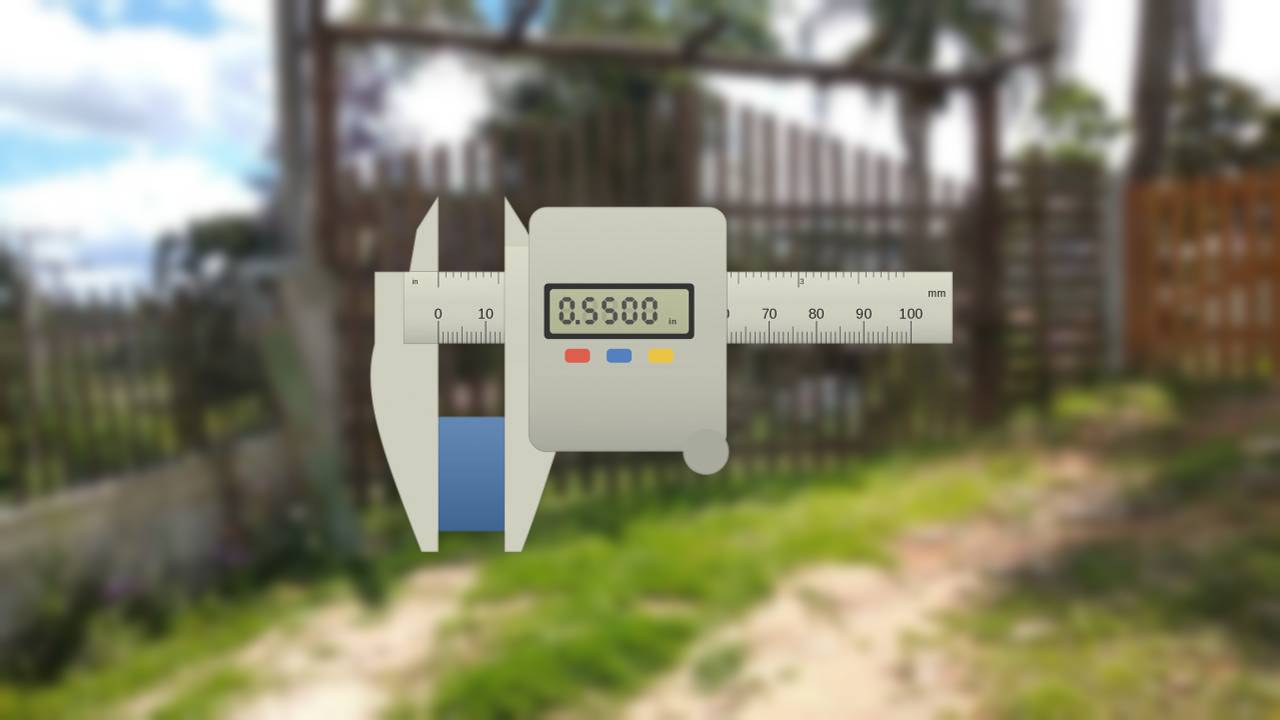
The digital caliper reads 0.5500 in
